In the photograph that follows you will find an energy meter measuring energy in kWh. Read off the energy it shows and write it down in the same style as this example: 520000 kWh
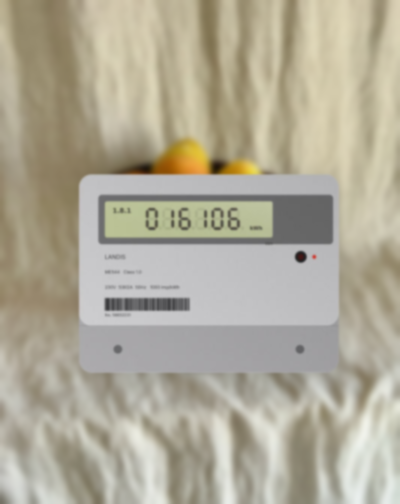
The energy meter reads 16106 kWh
